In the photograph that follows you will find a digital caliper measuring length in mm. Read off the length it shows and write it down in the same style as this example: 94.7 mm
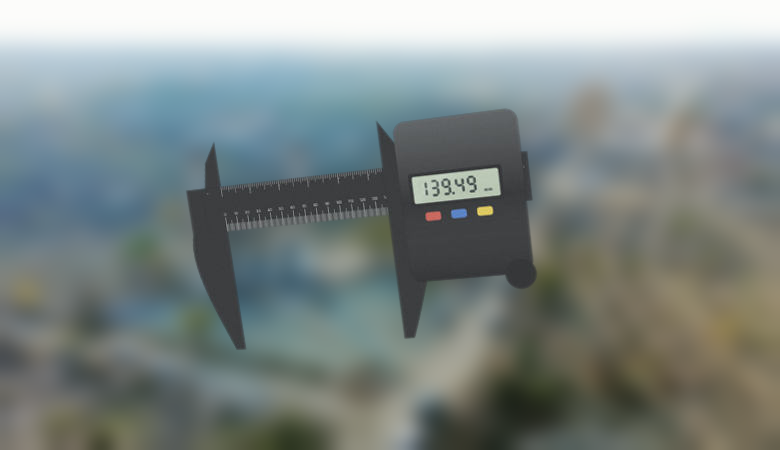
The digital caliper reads 139.49 mm
